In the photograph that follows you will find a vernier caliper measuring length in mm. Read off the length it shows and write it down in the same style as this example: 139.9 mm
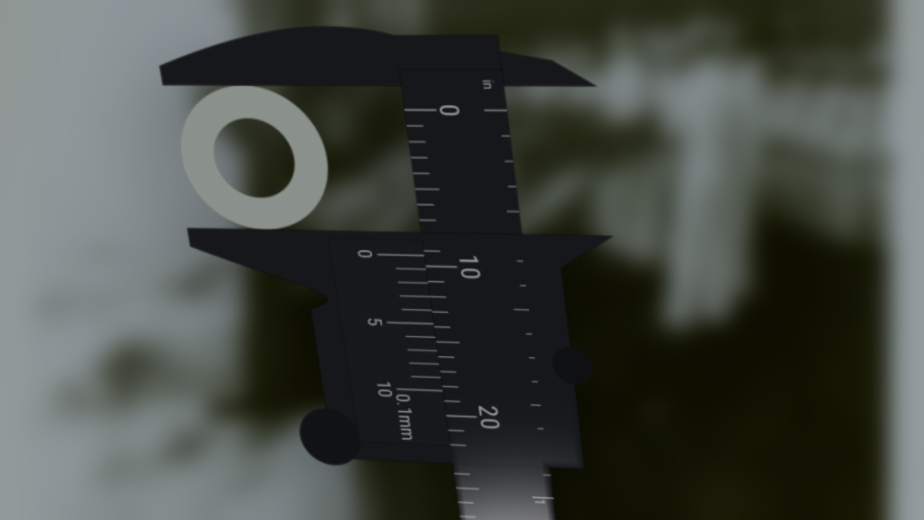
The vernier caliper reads 9.3 mm
